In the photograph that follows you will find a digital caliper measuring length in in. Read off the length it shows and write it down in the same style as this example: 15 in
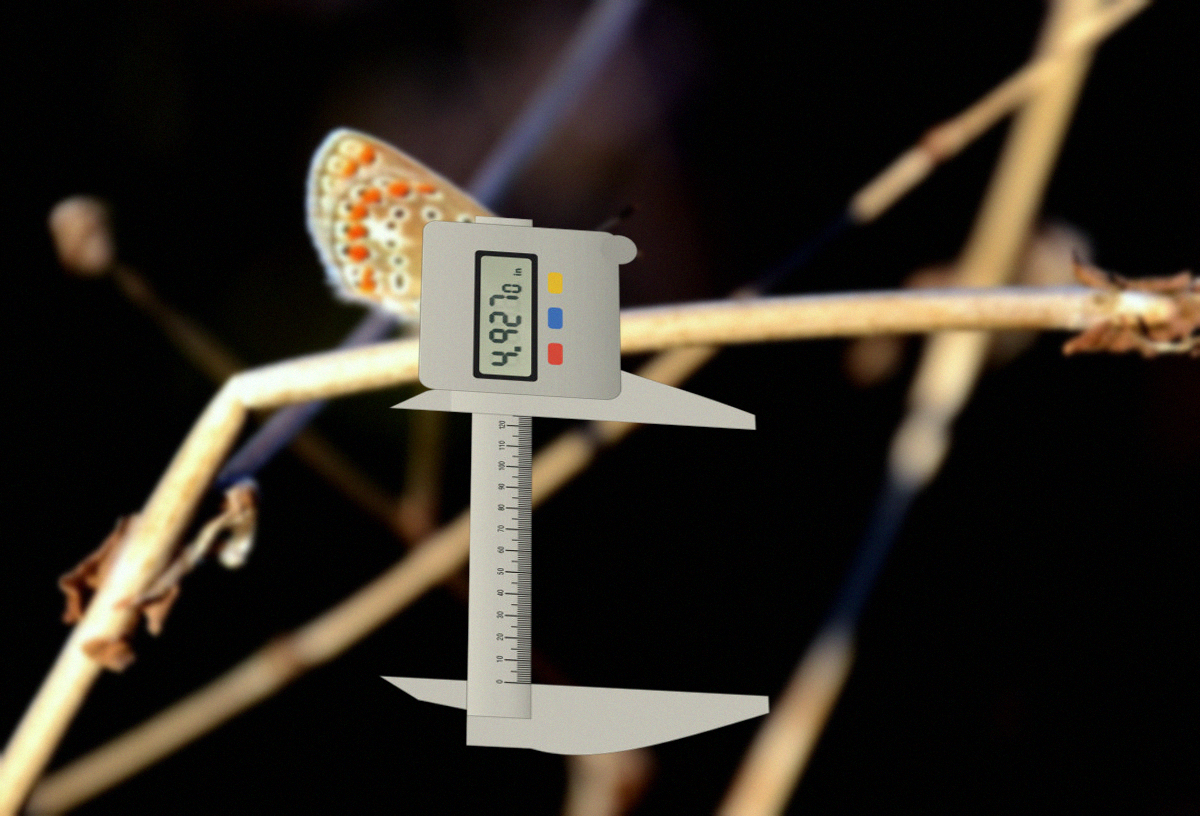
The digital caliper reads 4.9270 in
